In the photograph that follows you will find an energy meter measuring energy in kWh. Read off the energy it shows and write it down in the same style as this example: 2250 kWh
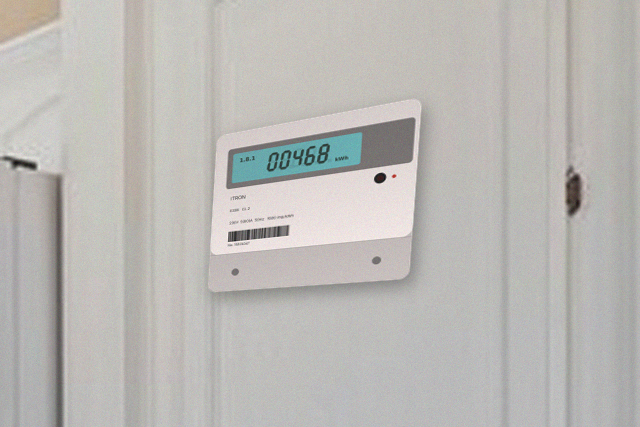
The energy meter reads 468 kWh
